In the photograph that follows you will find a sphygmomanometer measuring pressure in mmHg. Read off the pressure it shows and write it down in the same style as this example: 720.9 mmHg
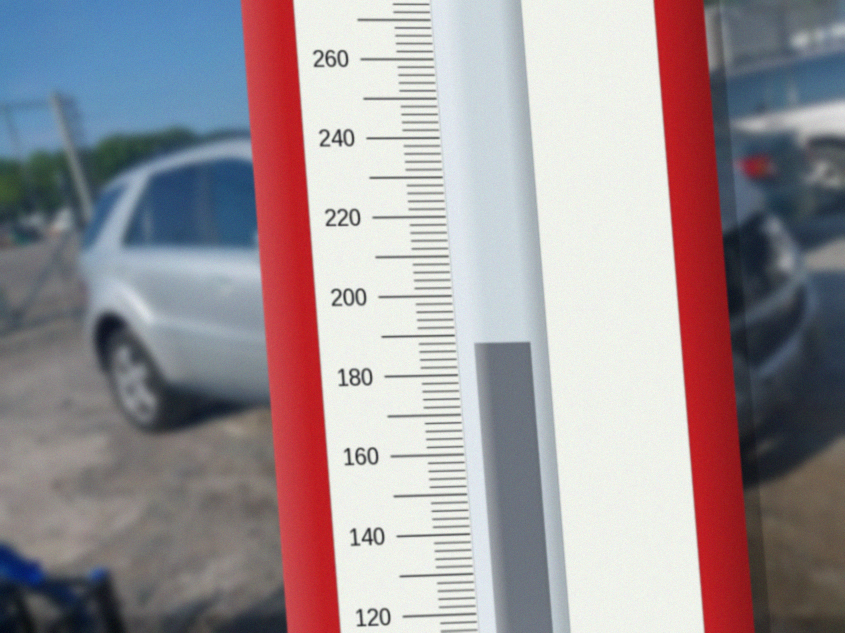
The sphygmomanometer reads 188 mmHg
